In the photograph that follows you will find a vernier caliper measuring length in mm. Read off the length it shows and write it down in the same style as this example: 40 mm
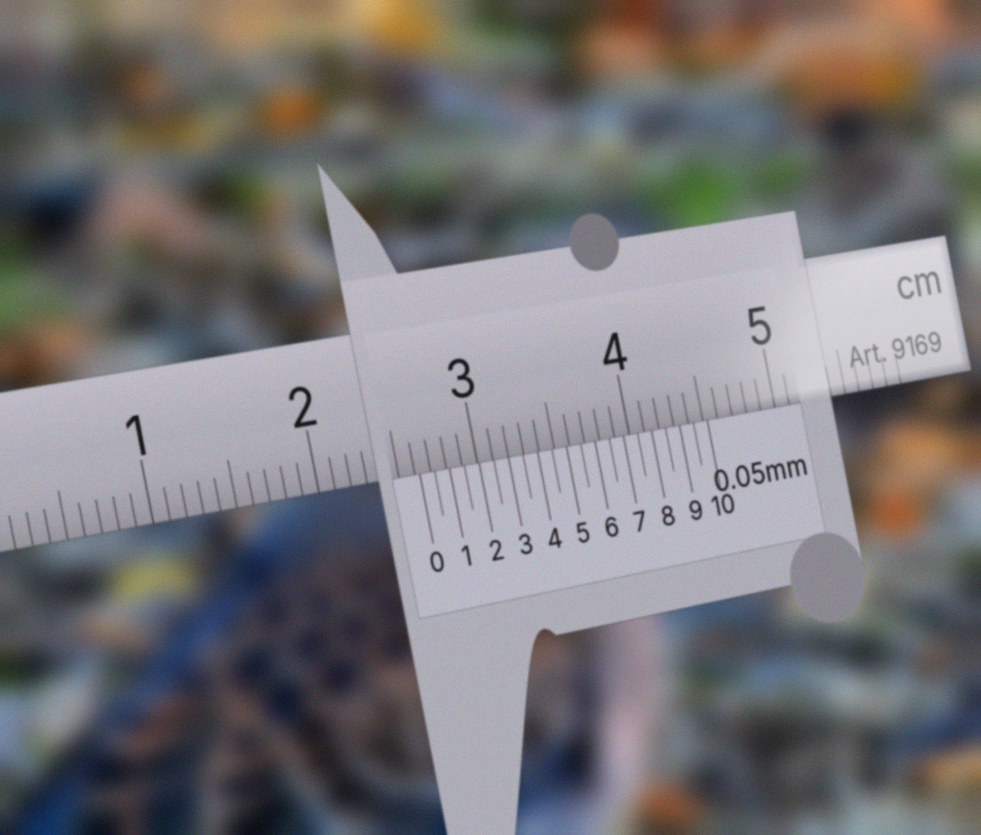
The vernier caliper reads 26.3 mm
